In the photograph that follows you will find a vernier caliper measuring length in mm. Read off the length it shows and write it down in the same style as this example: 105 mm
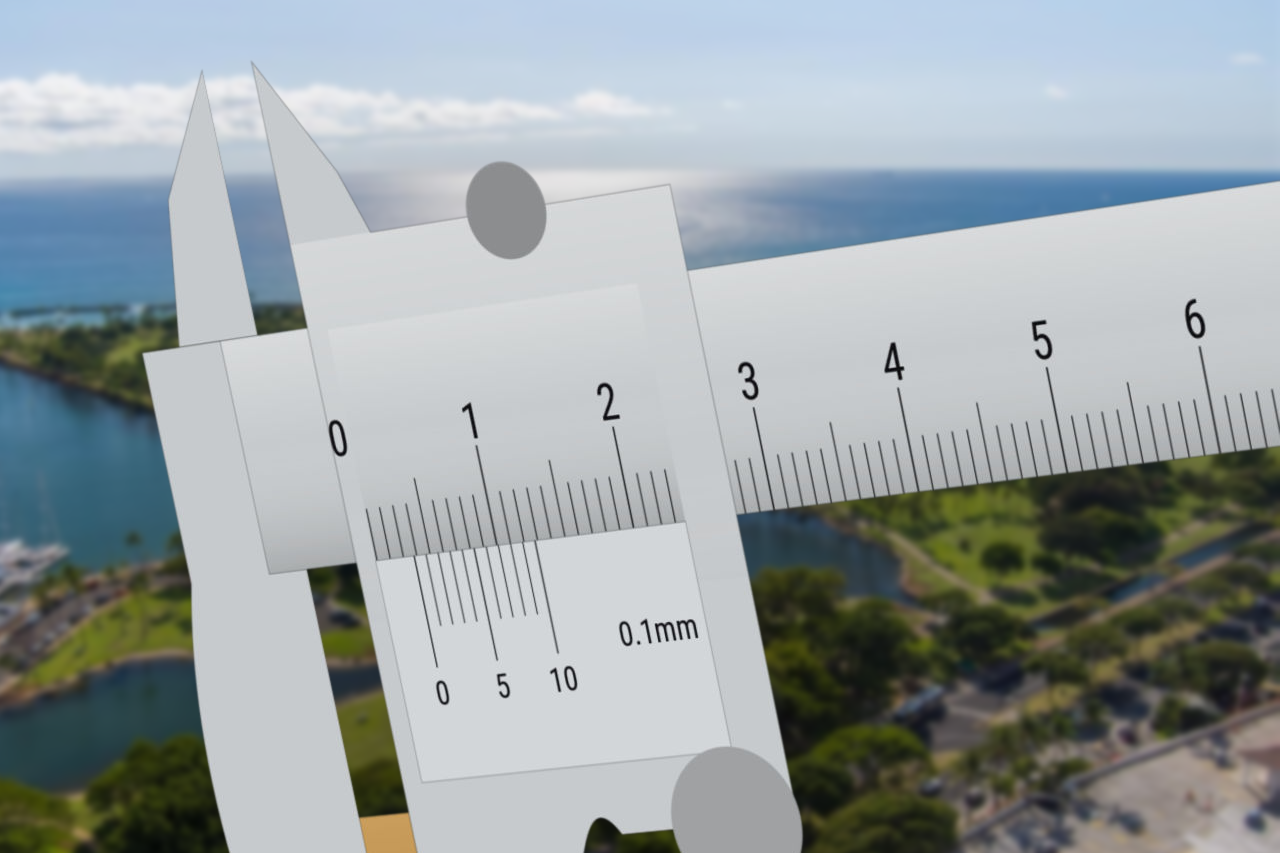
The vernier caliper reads 3.8 mm
